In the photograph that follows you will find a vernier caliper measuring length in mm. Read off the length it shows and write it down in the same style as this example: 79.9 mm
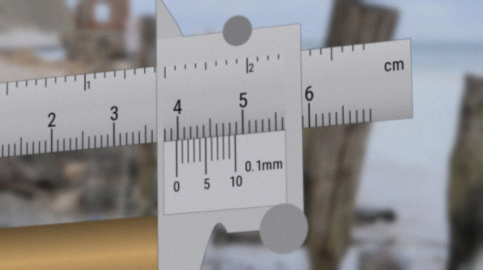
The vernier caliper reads 39.8 mm
